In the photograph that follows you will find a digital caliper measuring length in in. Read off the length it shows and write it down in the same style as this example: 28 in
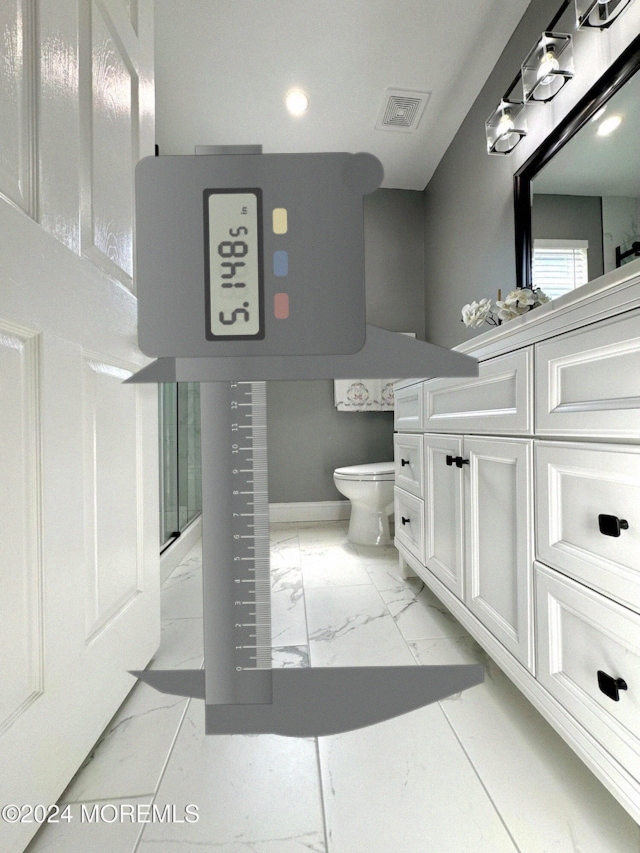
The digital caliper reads 5.1485 in
